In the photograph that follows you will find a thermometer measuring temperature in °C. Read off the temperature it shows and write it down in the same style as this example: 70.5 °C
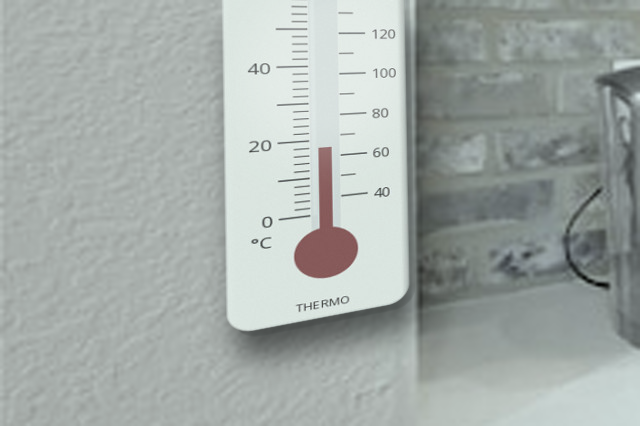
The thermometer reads 18 °C
